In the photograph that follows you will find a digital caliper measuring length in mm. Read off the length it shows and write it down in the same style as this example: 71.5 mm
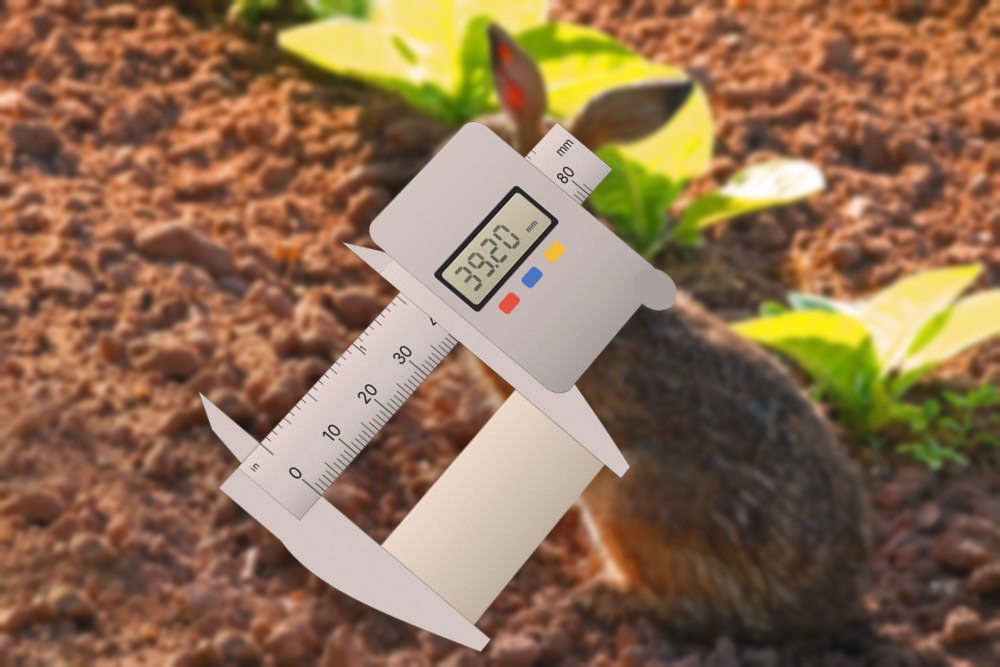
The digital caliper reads 39.20 mm
